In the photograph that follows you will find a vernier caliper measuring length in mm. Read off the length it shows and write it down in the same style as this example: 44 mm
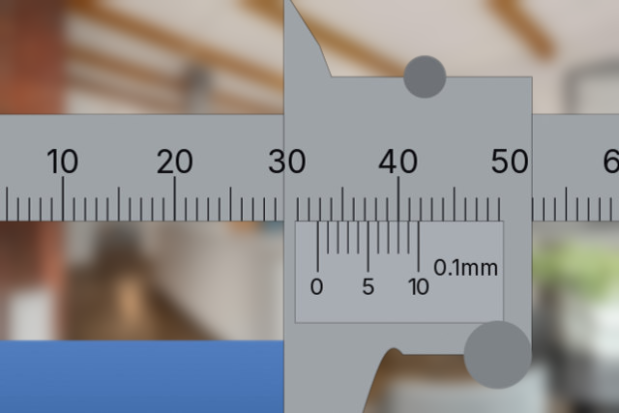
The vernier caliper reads 32.8 mm
